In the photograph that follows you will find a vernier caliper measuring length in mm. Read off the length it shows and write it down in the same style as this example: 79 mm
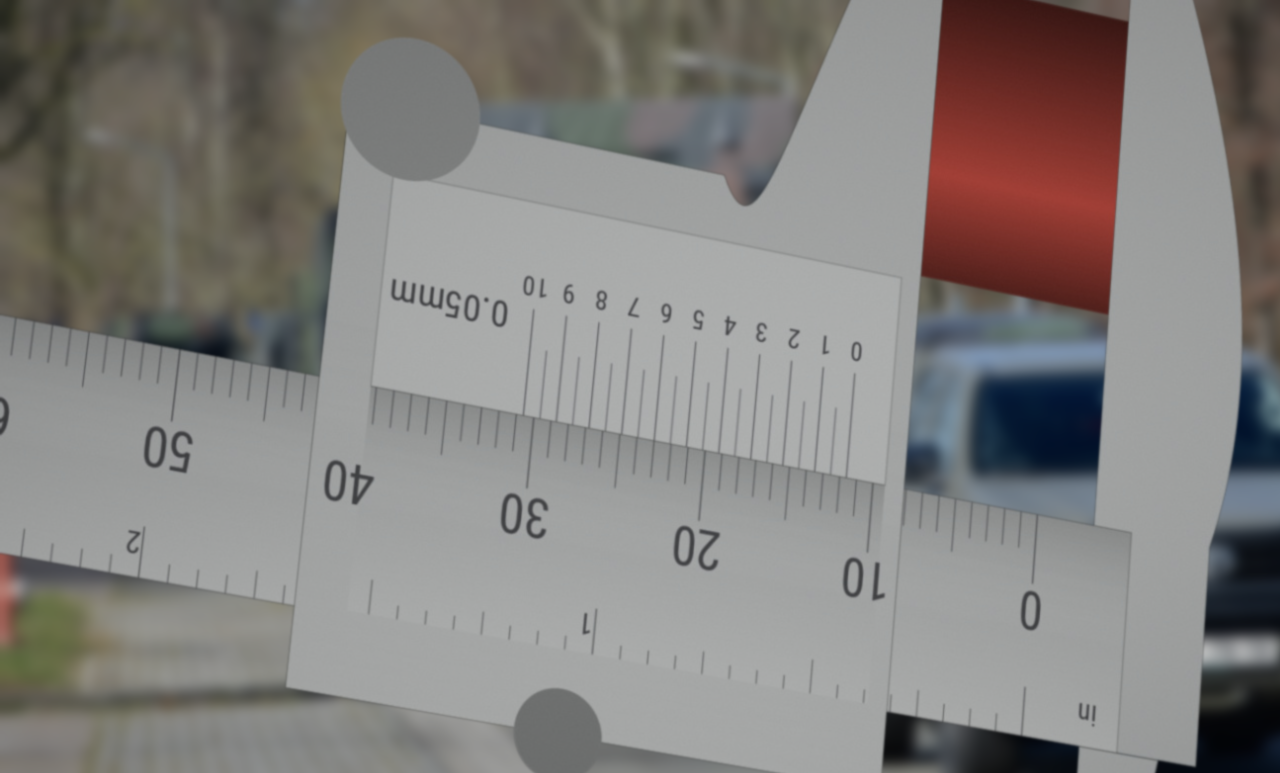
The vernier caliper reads 11.6 mm
